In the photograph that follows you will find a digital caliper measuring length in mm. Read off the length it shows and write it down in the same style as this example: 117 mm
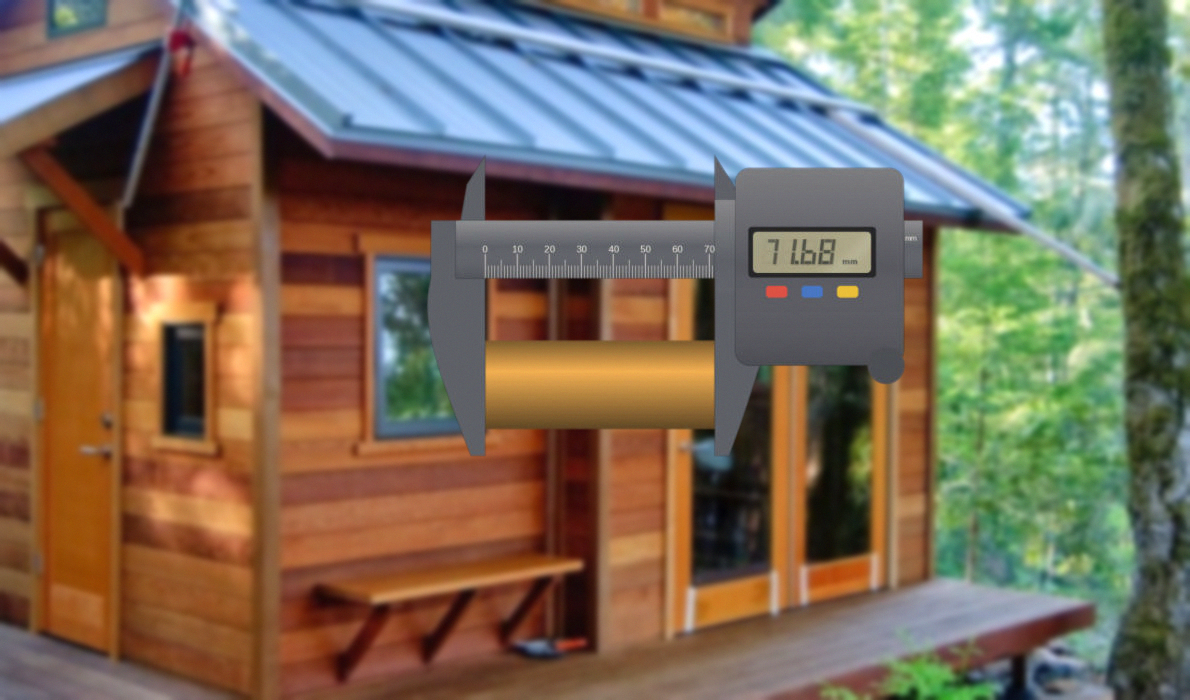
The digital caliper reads 71.68 mm
